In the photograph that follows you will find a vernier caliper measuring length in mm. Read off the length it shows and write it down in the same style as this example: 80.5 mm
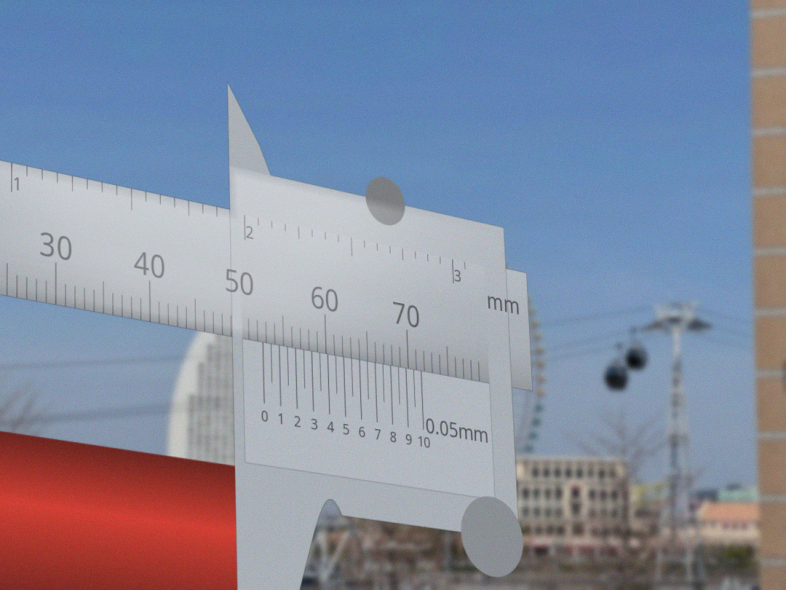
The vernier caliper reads 52.6 mm
